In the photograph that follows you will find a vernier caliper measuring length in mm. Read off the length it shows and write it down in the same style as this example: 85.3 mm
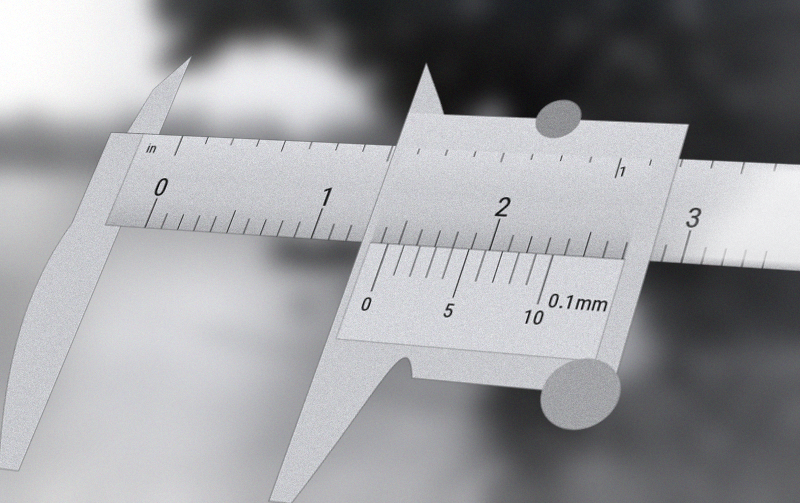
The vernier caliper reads 14.4 mm
